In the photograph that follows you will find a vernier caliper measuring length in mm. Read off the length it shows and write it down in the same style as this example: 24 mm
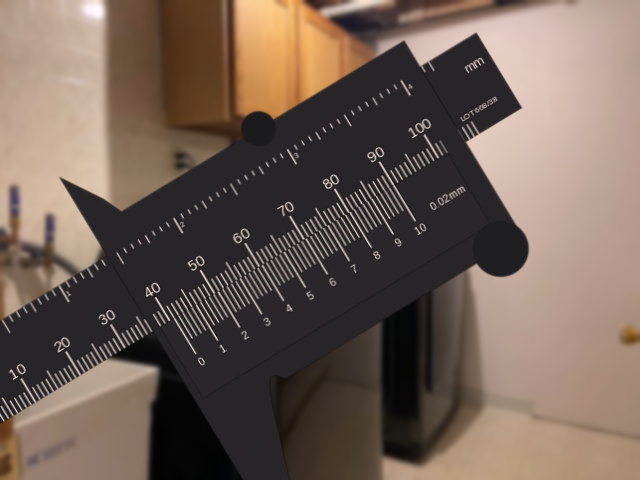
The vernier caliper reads 41.0 mm
